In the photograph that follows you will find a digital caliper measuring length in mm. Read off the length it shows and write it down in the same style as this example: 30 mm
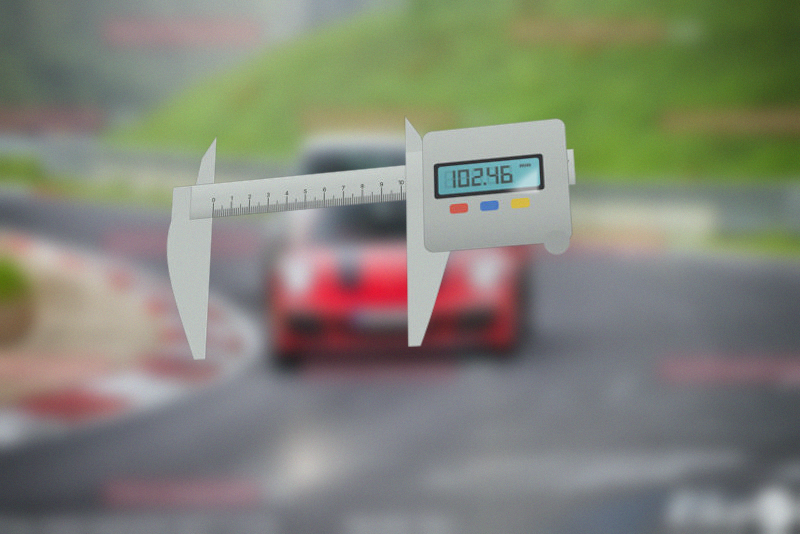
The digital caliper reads 102.46 mm
